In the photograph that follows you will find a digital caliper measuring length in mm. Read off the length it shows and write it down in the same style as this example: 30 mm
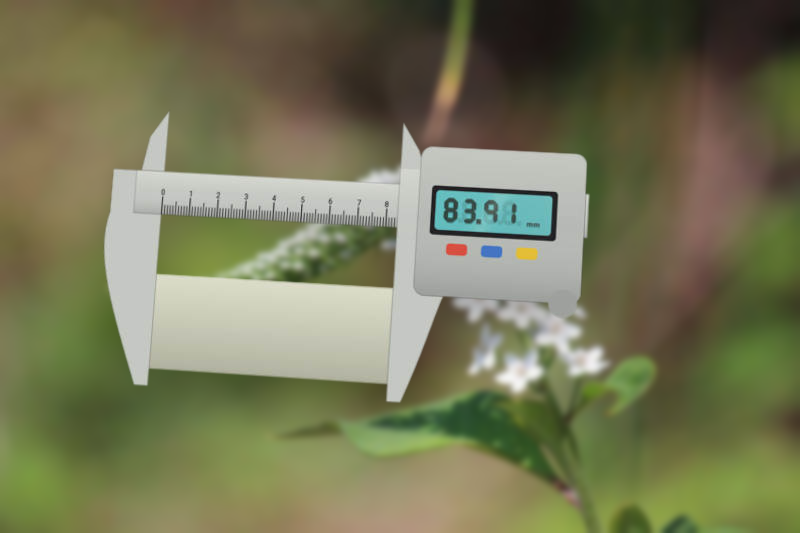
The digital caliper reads 83.91 mm
